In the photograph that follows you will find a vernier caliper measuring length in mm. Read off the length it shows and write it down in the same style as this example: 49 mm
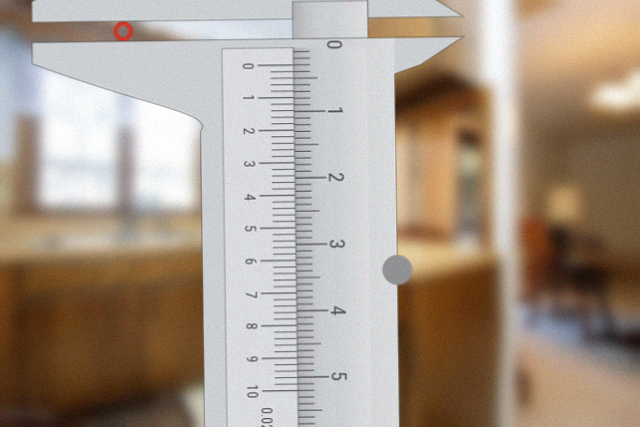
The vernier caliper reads 3.0 mm
